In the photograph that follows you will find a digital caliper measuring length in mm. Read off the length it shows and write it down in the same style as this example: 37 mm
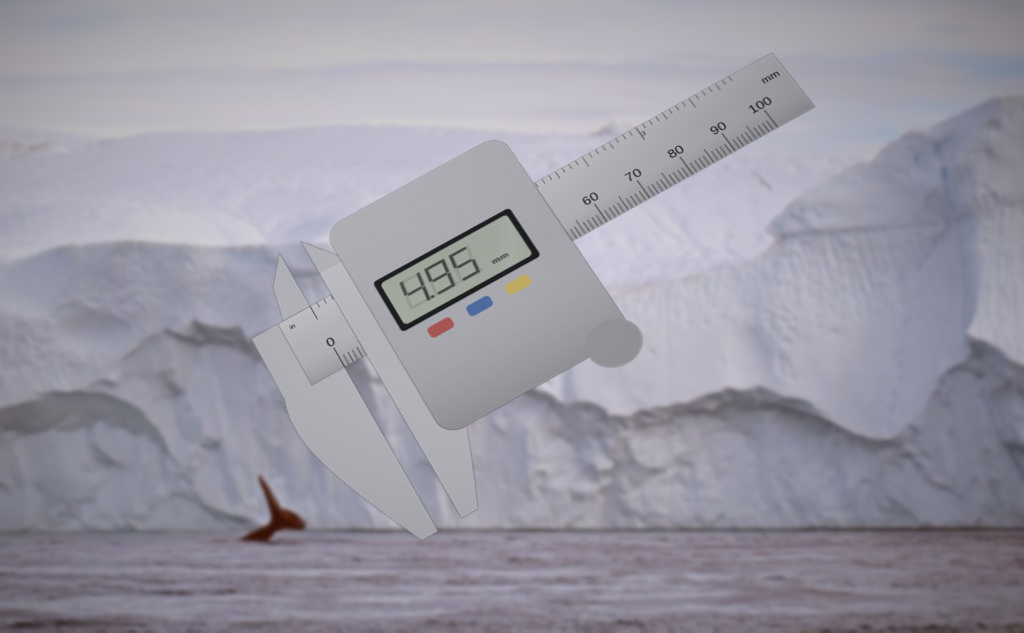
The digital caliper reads 4.95 mm
